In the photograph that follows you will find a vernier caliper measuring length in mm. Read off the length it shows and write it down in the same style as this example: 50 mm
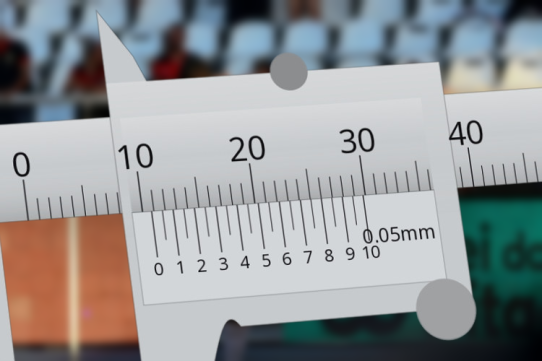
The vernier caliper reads 10.8 mm
